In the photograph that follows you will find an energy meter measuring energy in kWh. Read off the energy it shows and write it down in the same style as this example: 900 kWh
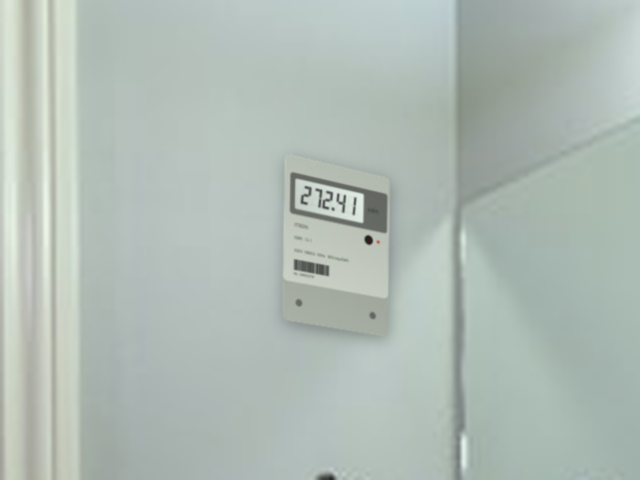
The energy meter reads 272.41 kWh
